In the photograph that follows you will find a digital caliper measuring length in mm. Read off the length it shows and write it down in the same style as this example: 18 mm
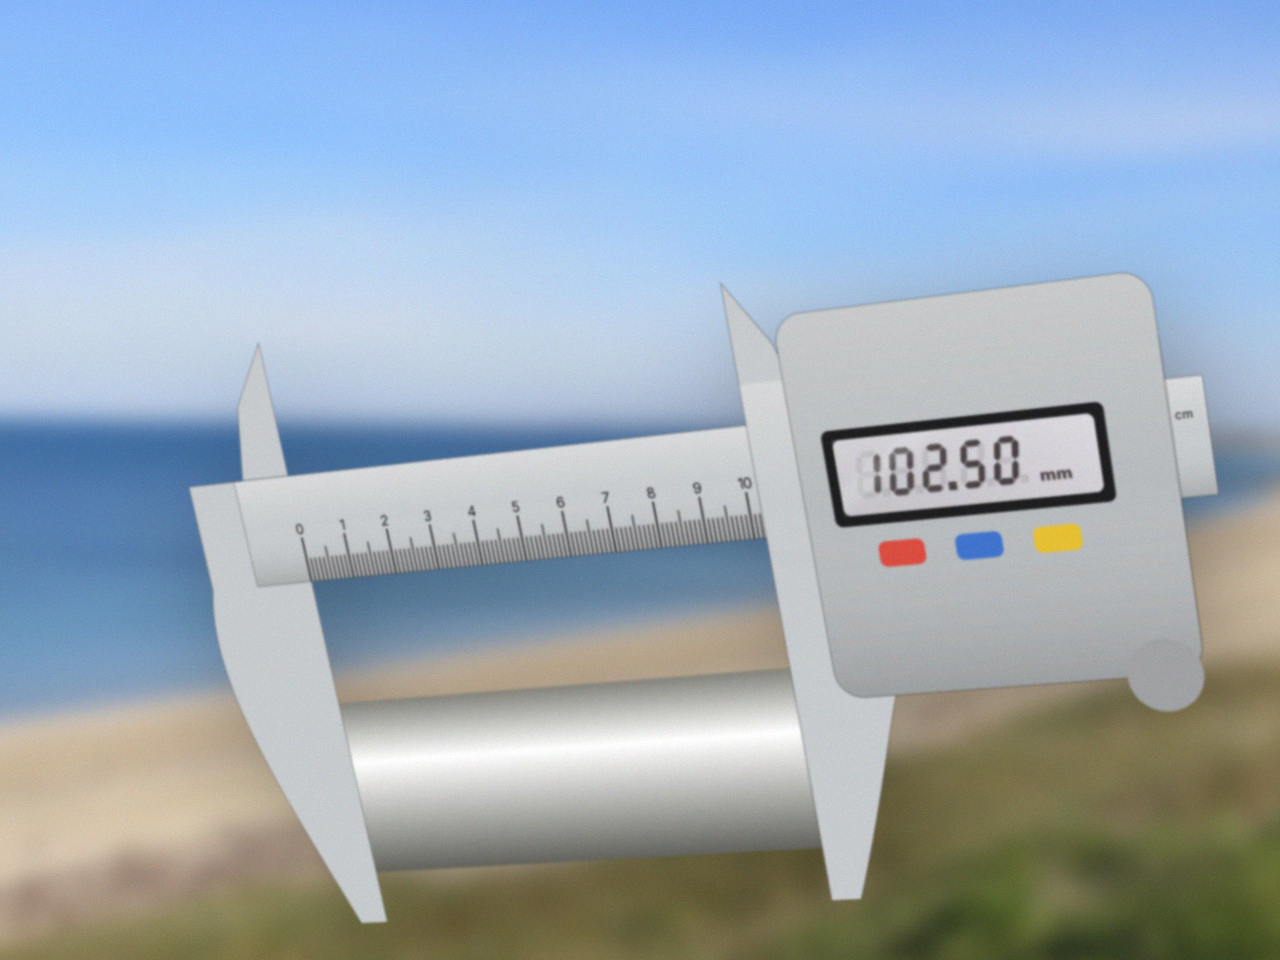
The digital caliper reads 102.50 mm
